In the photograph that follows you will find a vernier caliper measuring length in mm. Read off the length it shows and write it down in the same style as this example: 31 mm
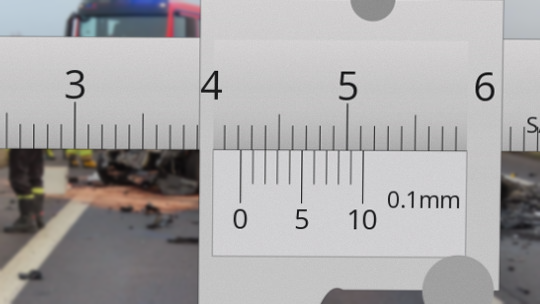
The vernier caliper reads 42.2 mm
